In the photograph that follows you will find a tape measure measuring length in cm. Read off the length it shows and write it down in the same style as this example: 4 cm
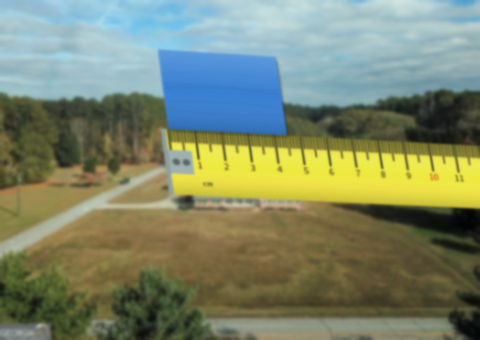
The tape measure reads 4.5 cm
